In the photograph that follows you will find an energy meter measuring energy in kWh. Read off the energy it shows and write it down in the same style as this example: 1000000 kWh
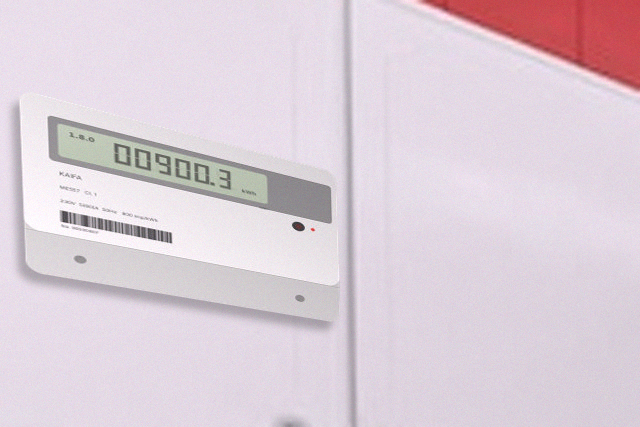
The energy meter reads 900.3 kWh
